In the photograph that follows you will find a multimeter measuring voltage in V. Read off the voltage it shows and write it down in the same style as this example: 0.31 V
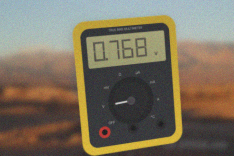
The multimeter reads 0.768 V
